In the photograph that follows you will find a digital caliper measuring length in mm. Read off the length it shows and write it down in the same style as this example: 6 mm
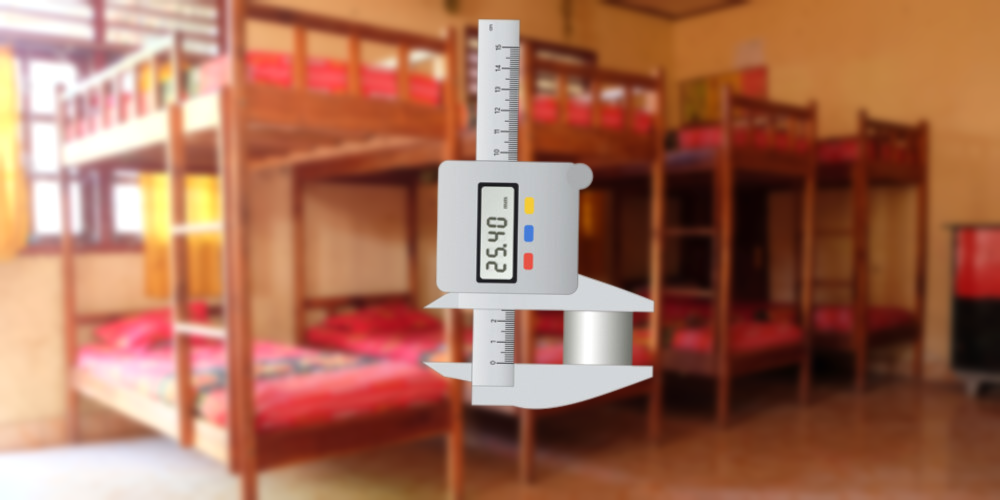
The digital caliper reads 25.40 mm
